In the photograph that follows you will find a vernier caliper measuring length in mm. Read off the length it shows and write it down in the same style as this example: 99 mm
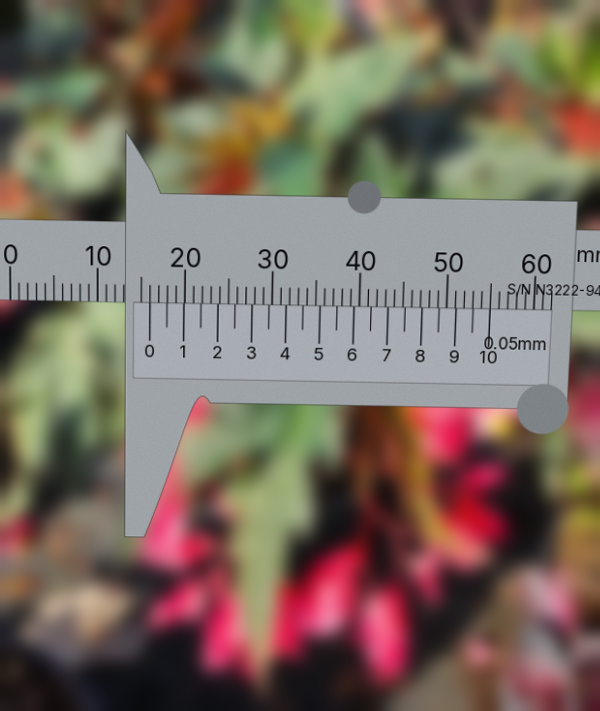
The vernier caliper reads 16.0 mm
